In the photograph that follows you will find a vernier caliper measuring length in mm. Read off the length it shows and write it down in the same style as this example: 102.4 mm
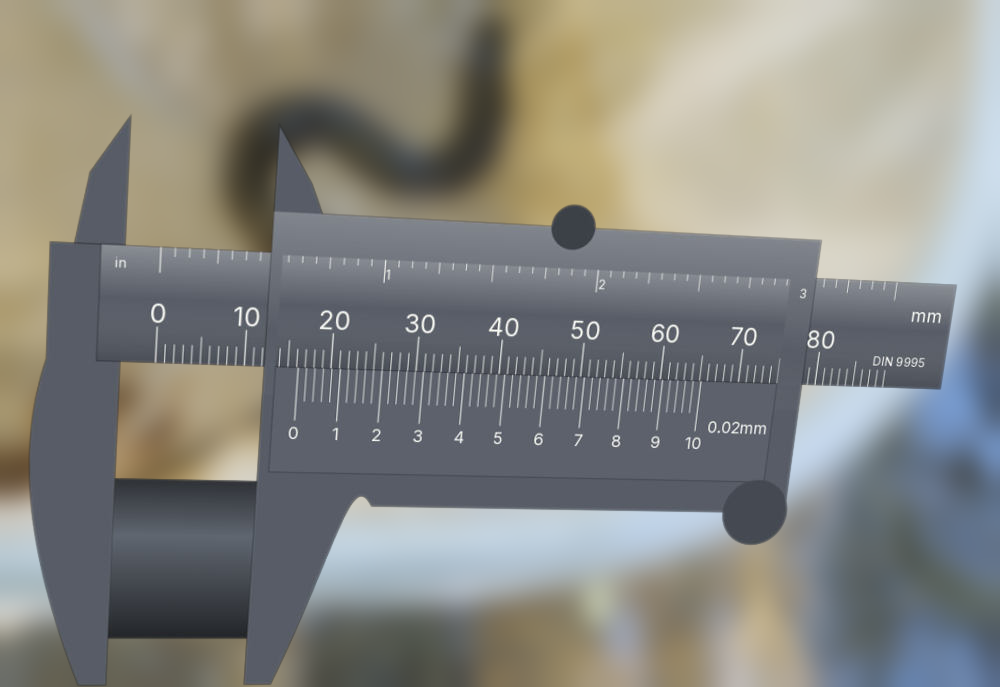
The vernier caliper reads 16.2 mm
